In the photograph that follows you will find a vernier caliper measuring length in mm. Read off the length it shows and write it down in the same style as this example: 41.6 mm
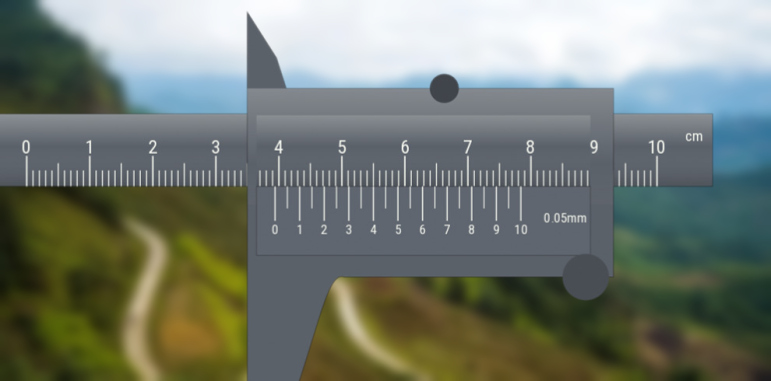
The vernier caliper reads 39.4 mm
